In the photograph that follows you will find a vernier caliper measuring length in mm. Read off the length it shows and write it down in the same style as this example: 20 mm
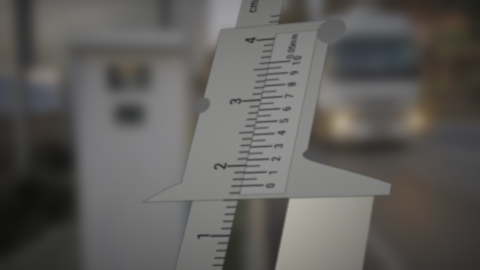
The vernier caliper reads 17.0 mm
